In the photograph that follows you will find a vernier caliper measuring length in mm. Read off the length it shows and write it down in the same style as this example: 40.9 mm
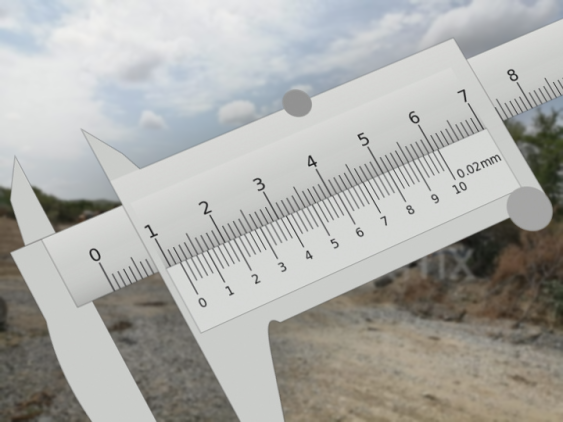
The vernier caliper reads 11.8 mm
